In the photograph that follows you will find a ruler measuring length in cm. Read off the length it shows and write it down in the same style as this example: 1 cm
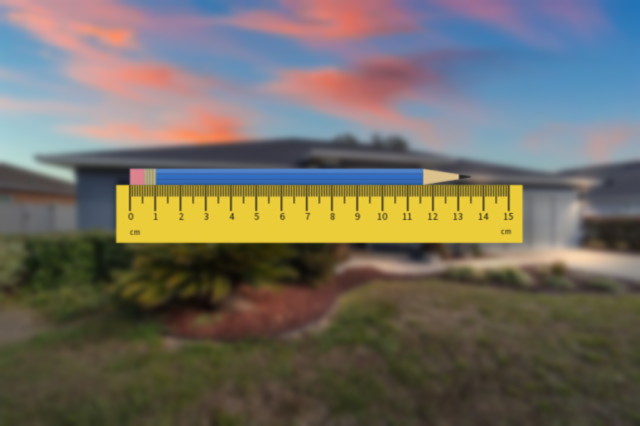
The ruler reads 13.5 cm
